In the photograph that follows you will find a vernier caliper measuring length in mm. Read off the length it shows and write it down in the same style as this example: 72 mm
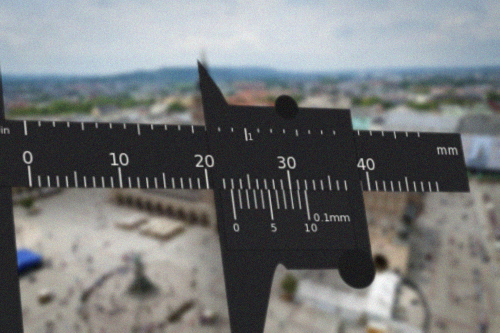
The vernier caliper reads 22.8 mm
